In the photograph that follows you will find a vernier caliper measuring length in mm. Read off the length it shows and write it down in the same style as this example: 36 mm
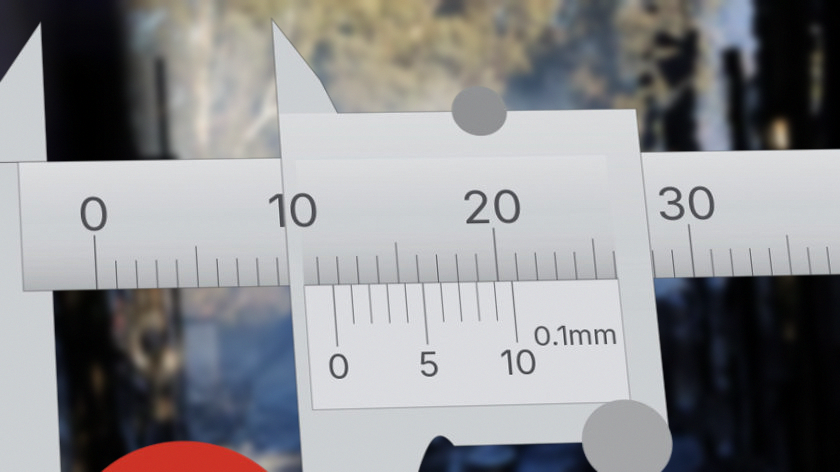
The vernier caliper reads 11.7 mm
